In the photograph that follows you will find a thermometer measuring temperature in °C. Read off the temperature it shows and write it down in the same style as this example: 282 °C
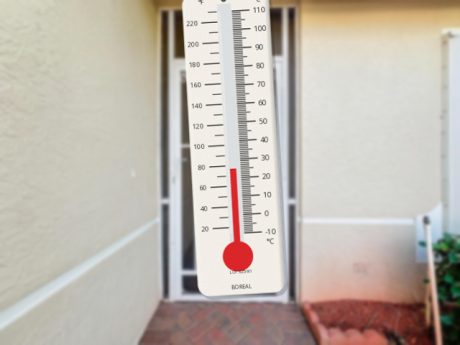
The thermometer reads 25 °C
